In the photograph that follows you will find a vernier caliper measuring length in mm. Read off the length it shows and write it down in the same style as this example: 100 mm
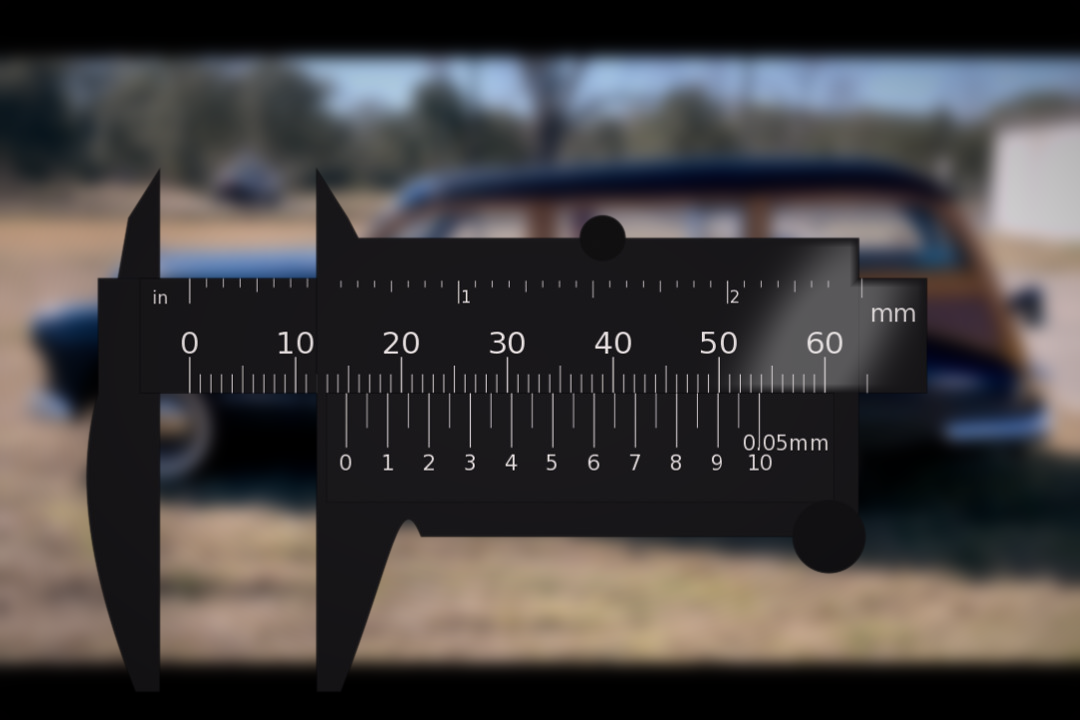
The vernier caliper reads 14.8 mm
